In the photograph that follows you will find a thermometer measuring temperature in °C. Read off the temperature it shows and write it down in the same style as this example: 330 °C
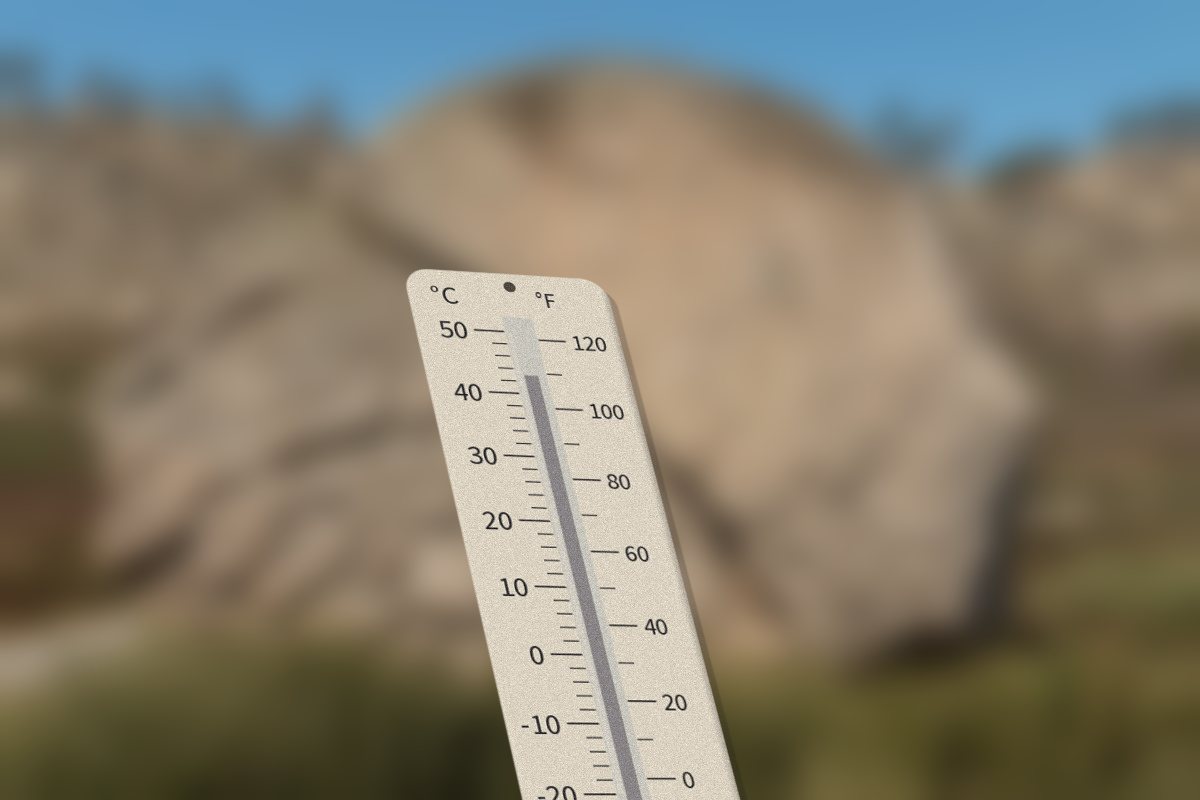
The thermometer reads 43 °C
